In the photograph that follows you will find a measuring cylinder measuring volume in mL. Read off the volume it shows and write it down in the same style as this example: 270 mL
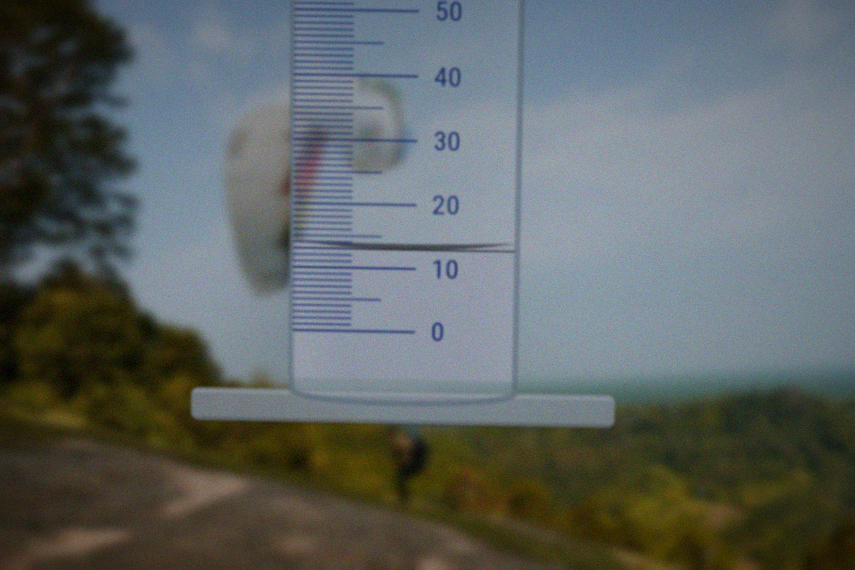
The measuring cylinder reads 13 mL
